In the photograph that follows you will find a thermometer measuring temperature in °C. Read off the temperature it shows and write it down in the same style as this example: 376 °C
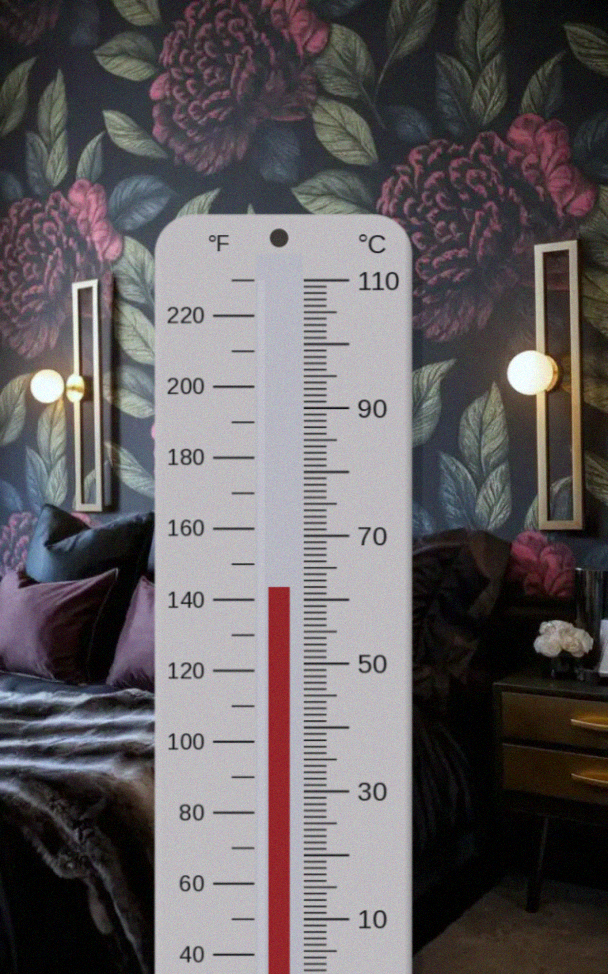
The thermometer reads 62 °C
